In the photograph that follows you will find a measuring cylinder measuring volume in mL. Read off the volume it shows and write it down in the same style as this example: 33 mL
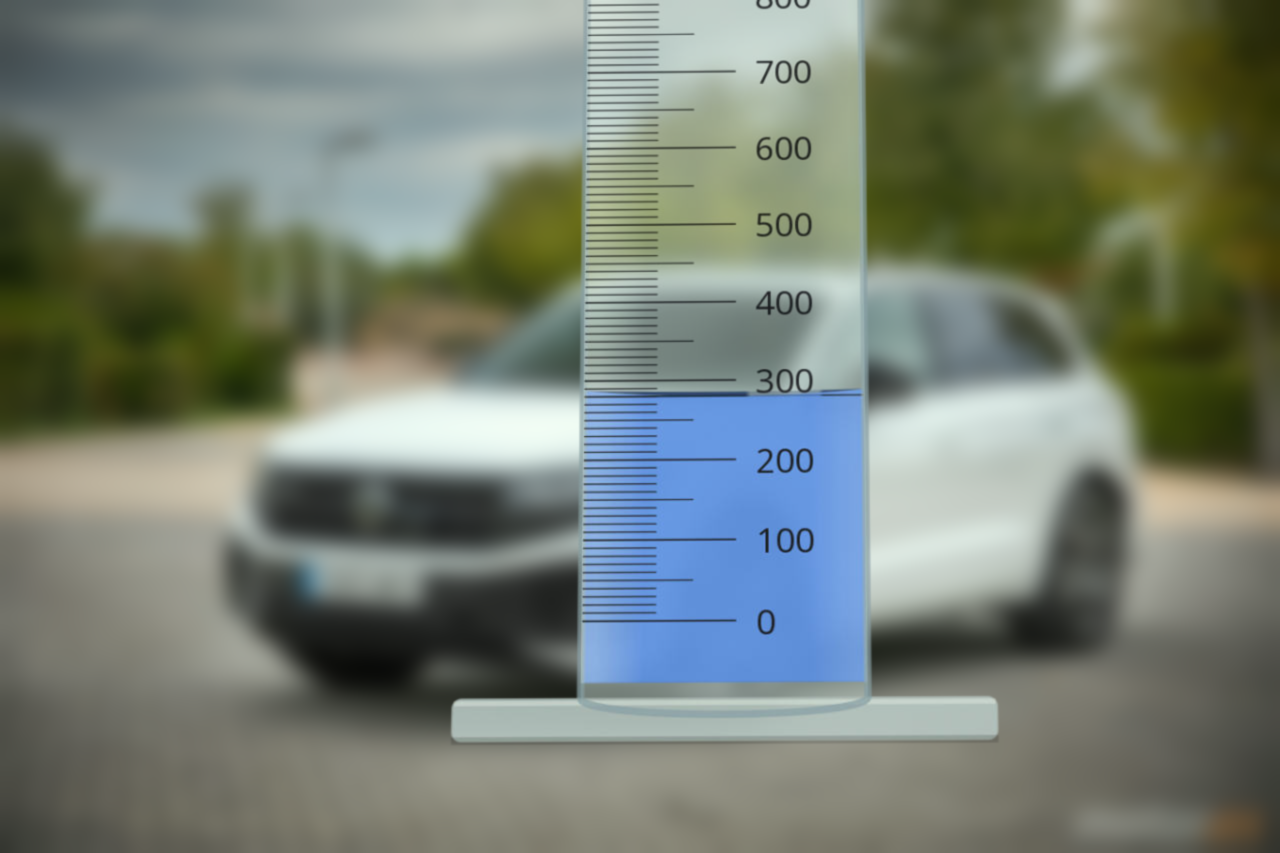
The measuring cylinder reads 280 mL
